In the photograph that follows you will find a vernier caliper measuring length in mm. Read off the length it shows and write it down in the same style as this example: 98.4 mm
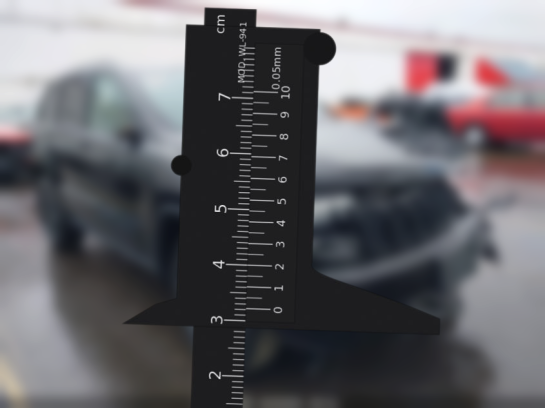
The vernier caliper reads 32.2 mm
